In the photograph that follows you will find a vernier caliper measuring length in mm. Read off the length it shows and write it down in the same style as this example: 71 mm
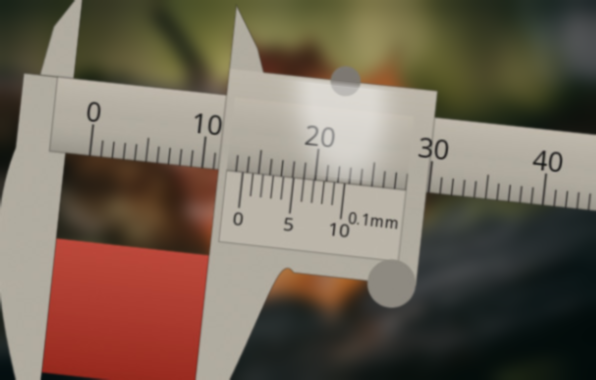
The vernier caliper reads 13.6 mm
